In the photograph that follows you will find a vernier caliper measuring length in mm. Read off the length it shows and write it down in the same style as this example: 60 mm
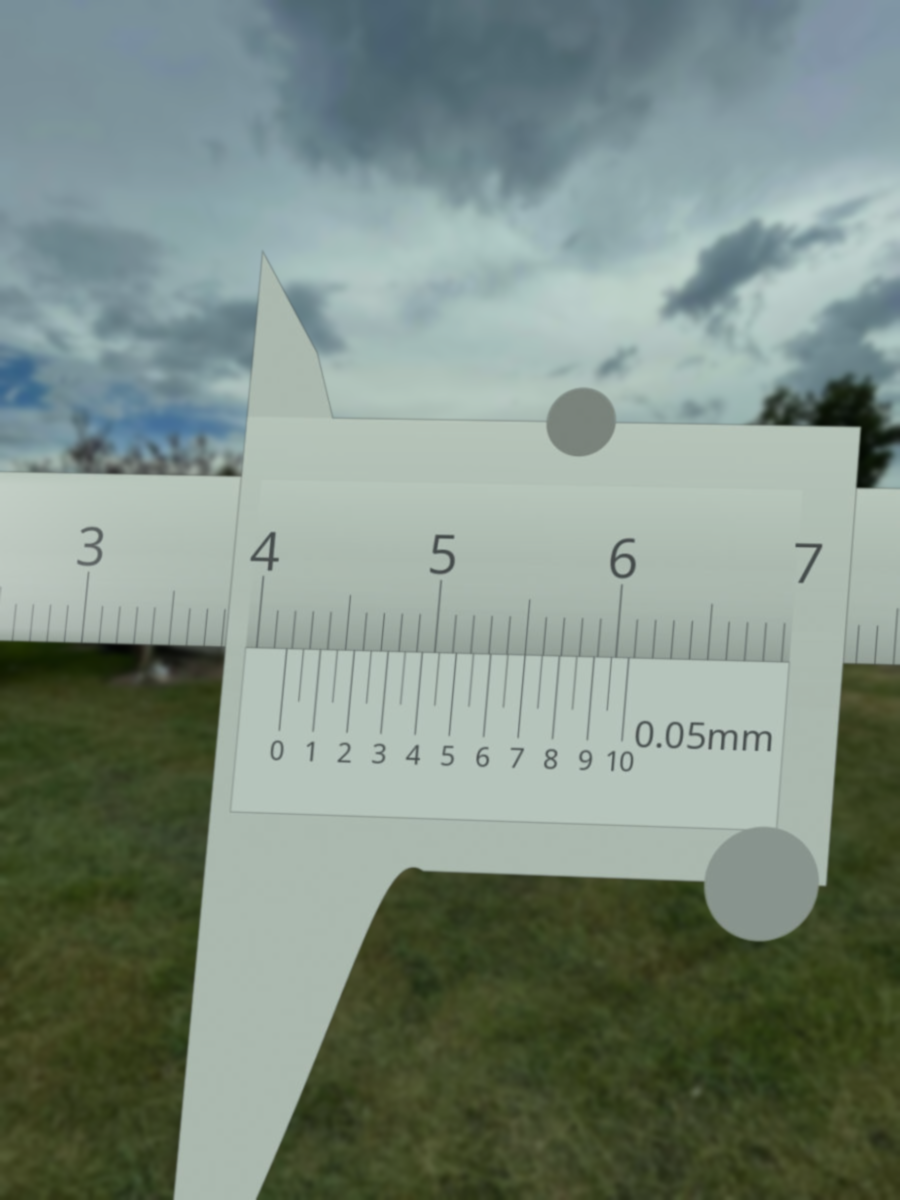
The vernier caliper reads 41.7 mm
